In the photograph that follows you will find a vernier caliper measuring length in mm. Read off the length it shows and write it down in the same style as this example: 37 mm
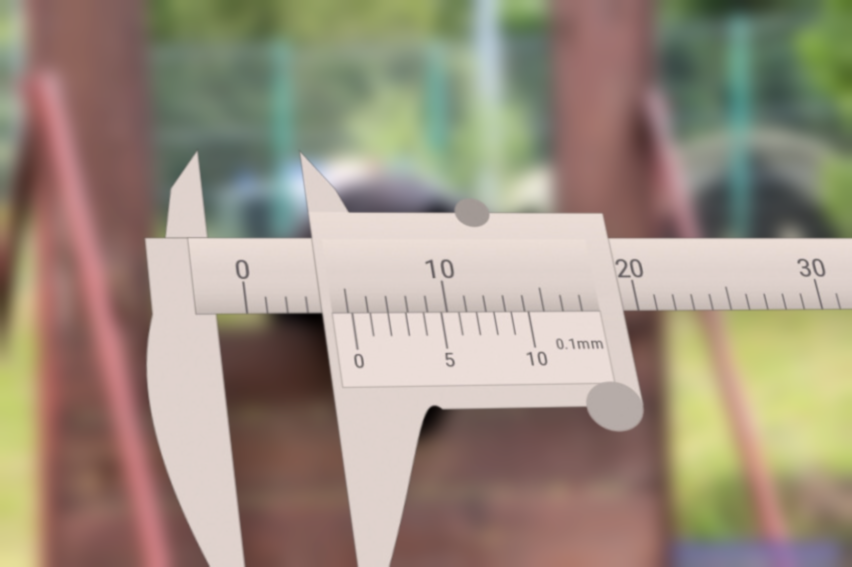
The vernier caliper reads 5.2 mm
